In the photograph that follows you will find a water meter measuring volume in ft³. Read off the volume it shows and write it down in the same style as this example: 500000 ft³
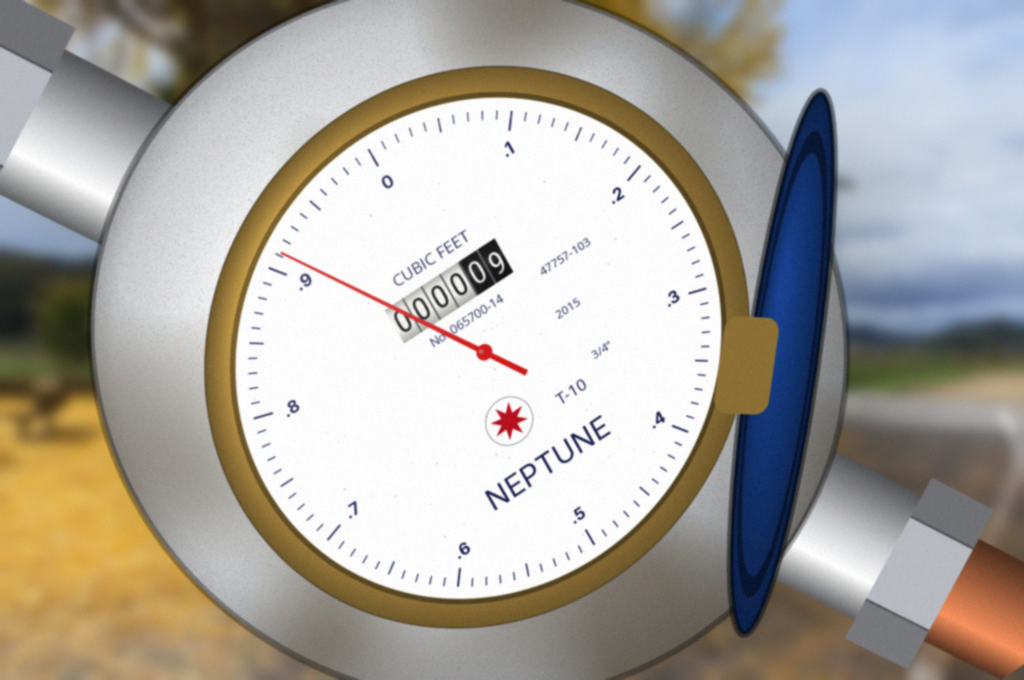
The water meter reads 8.91 ft³
